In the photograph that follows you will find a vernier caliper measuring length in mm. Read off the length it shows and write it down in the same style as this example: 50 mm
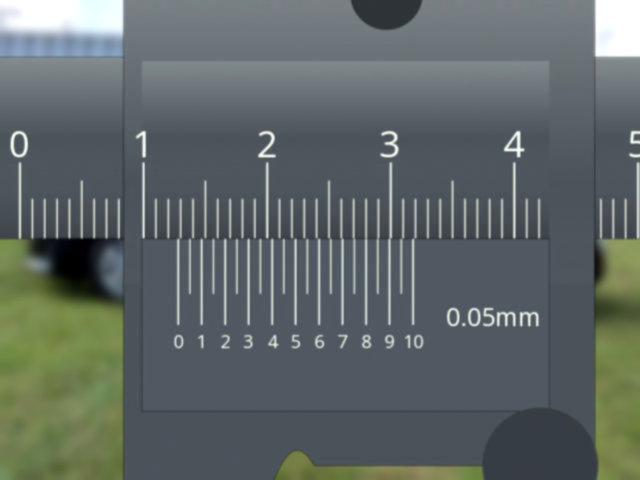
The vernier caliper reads 12.8 mm
